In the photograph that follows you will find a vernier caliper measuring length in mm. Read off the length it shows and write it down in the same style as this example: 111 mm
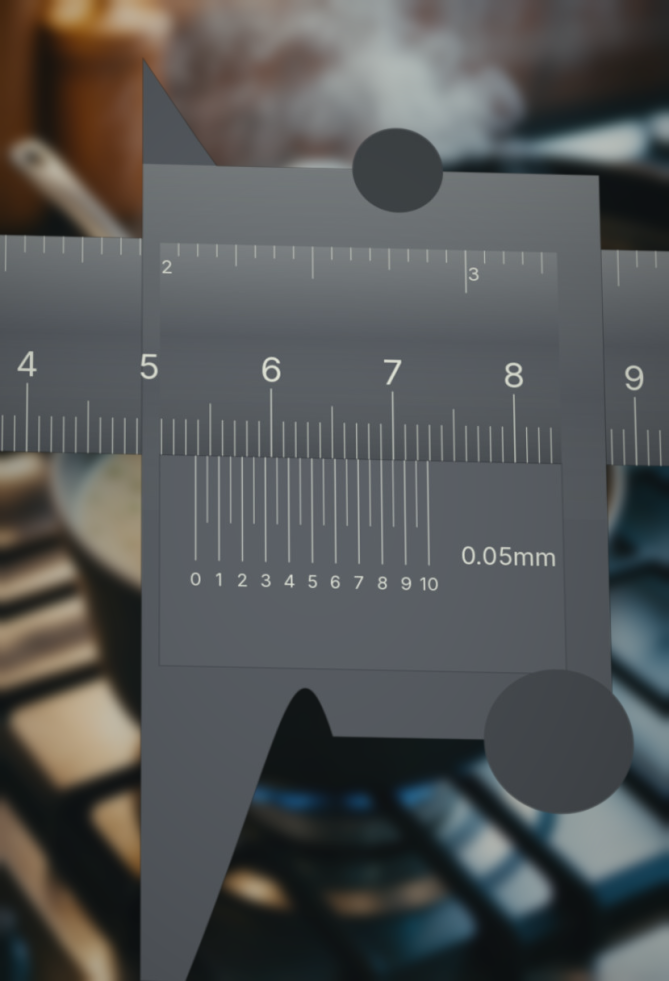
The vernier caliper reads 53.8 mm
